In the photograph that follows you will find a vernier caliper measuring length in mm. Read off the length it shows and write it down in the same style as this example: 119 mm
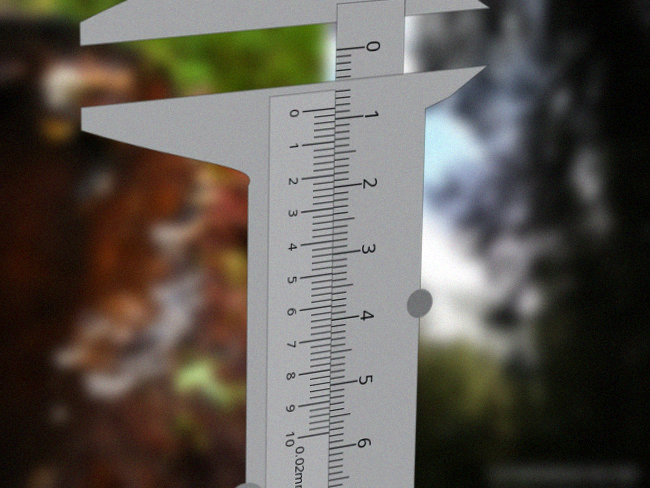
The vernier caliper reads 8.4 mm
